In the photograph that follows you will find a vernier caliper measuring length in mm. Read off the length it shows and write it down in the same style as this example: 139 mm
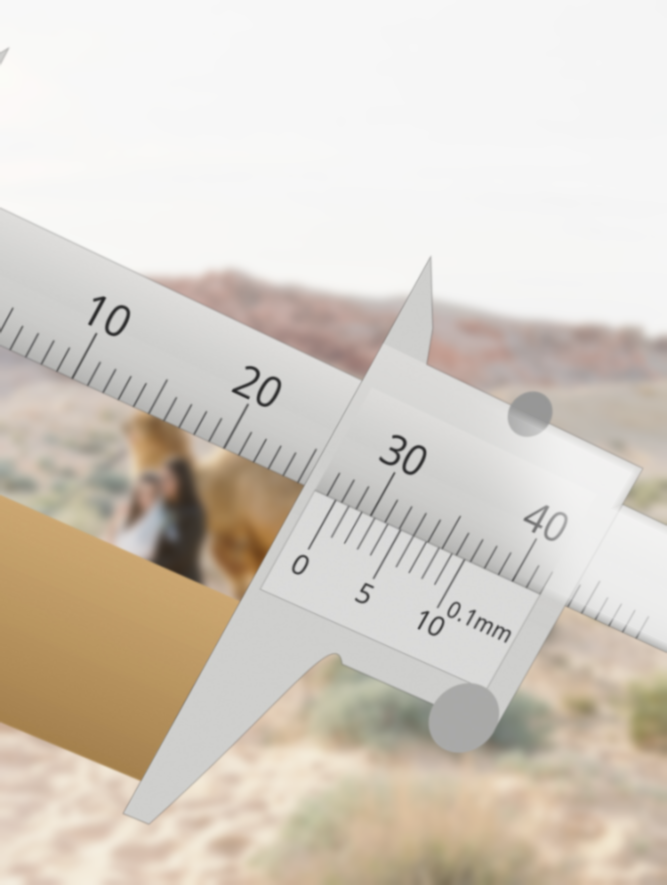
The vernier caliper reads 27.6 mm
